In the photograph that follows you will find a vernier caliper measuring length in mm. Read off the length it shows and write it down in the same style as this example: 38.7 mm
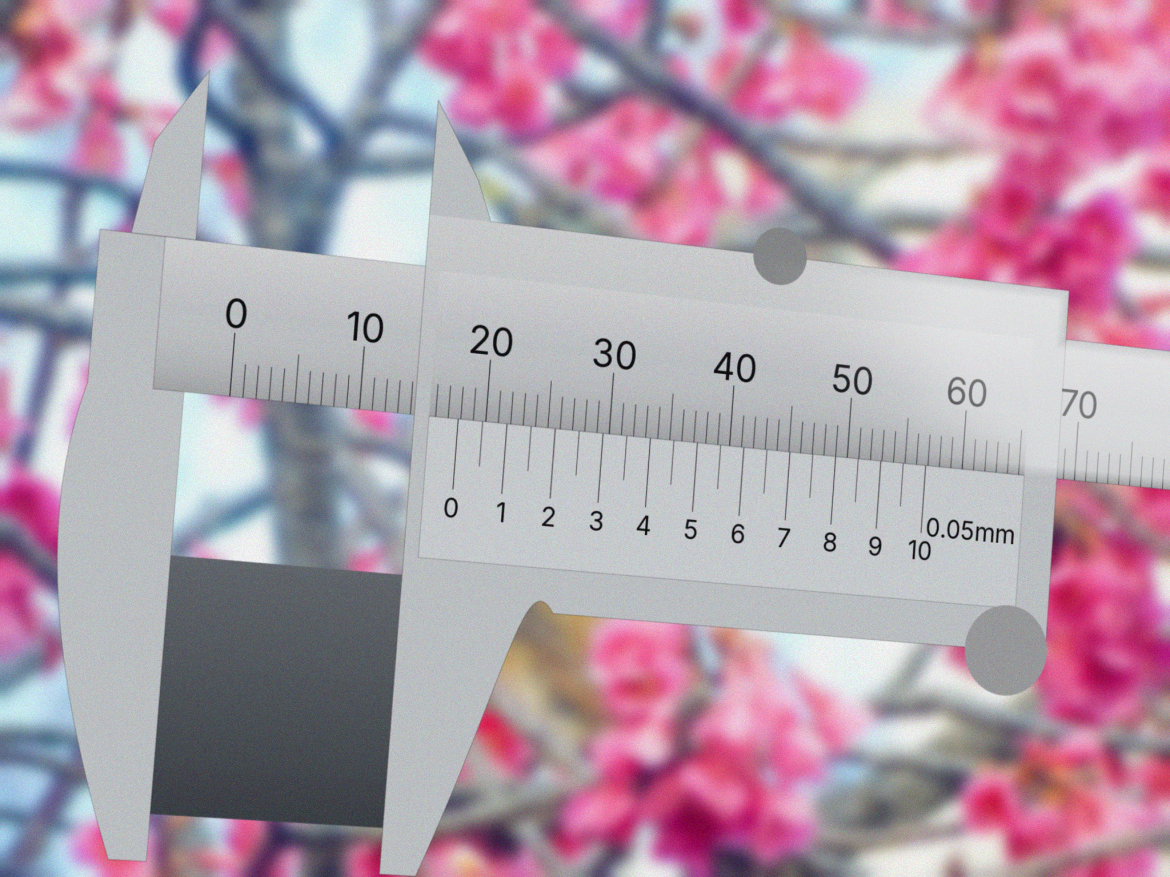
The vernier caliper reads 17.8 mm
